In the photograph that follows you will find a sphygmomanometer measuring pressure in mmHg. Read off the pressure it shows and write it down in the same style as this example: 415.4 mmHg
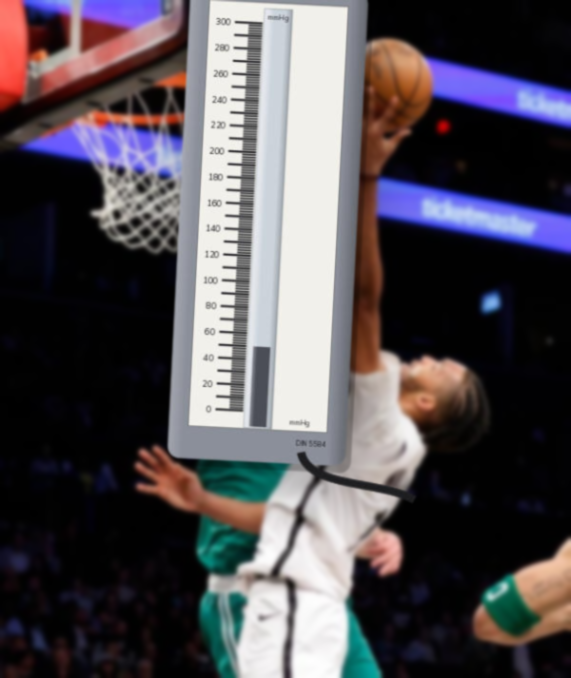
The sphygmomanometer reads 50 mmHg
